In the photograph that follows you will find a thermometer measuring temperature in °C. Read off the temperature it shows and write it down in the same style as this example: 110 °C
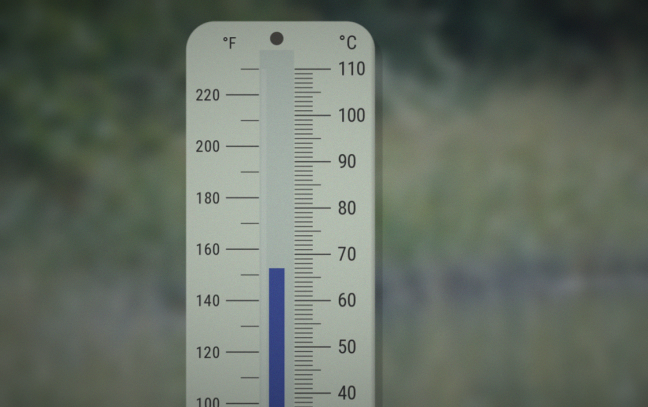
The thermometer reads 67 °C
